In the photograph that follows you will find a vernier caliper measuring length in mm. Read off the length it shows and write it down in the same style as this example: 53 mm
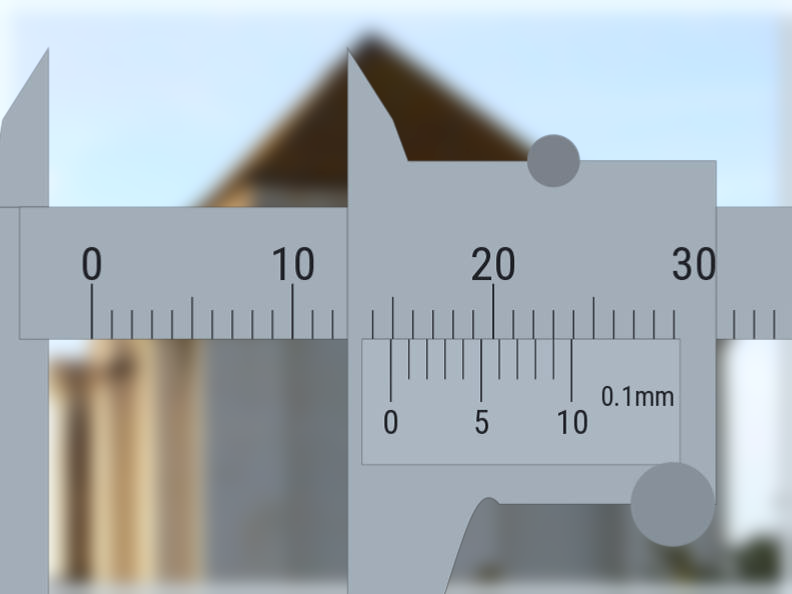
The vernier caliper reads 14.9 mm
